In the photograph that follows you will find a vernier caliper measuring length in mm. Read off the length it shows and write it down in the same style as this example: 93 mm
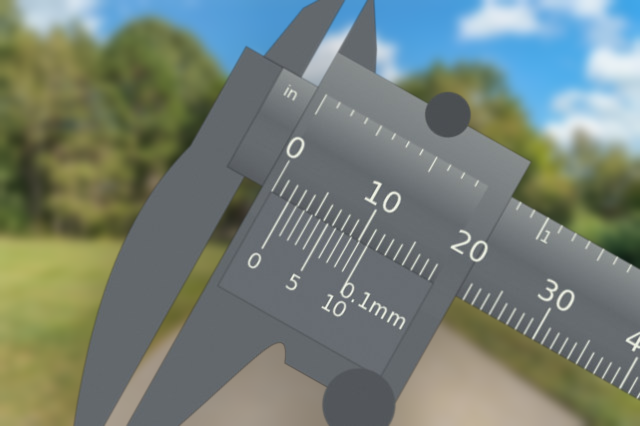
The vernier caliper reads 2.0 mm
